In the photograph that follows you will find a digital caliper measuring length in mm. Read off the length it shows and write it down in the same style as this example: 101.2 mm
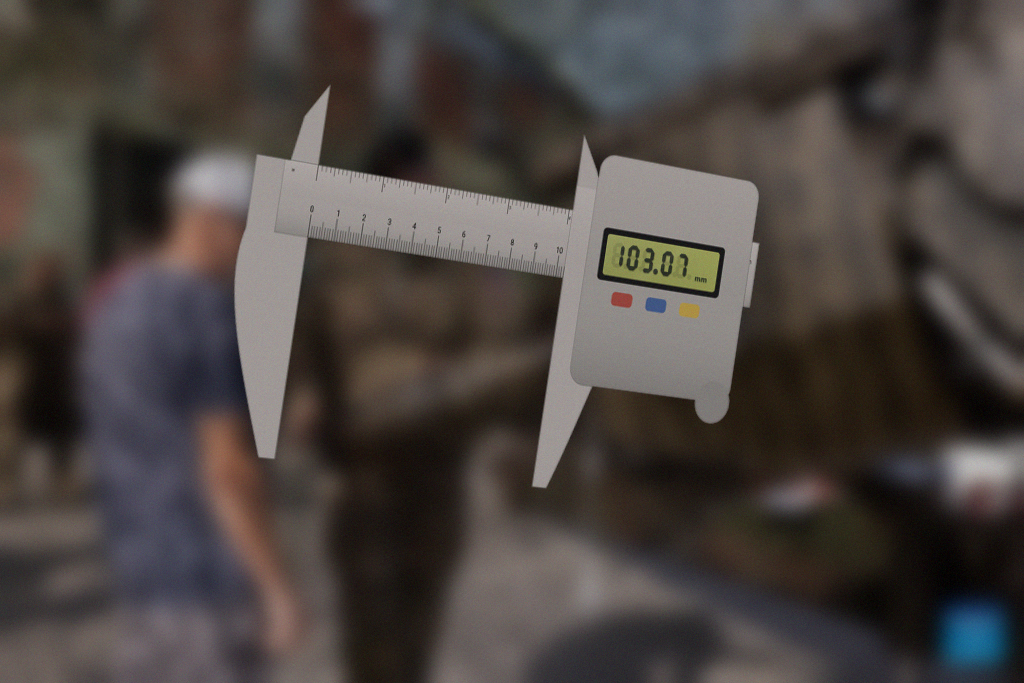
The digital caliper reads 103.07 mm
